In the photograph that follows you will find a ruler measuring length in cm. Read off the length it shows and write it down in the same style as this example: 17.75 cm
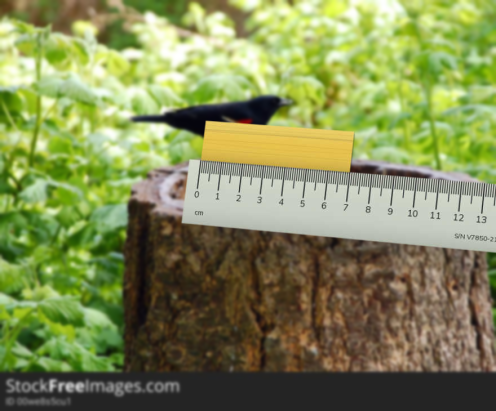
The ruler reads 7 cm
